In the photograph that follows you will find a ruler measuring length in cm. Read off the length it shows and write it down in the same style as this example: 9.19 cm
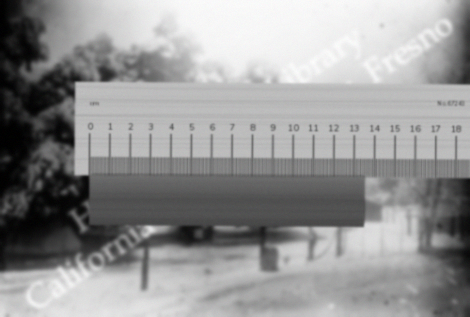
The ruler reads 13.5 cm
